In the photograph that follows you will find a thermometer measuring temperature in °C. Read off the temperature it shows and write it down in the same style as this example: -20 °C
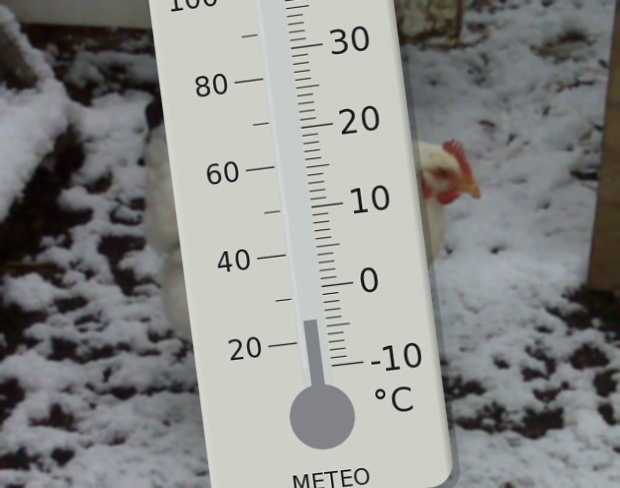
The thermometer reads -4 °C
